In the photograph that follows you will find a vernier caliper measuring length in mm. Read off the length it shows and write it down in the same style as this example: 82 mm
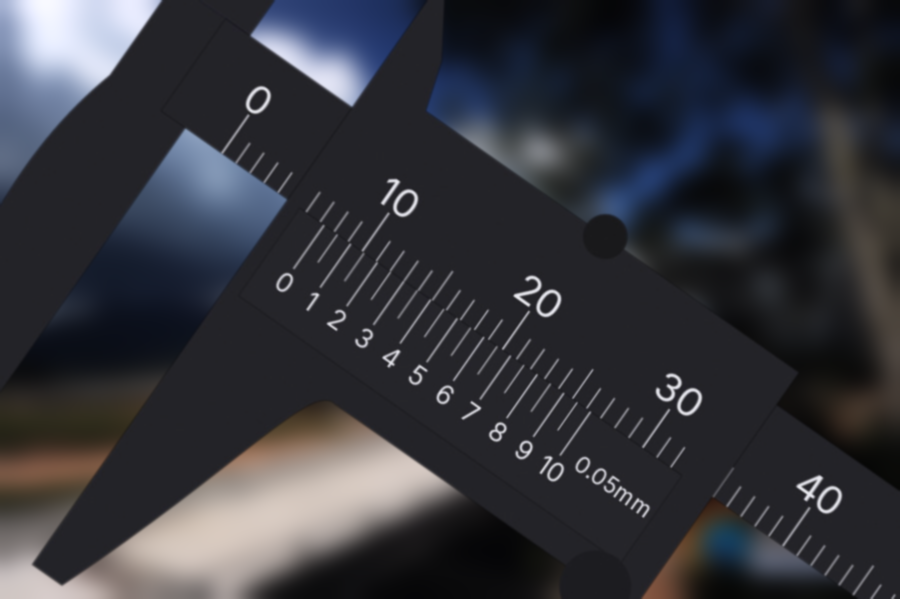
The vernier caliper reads 7.3 mm
